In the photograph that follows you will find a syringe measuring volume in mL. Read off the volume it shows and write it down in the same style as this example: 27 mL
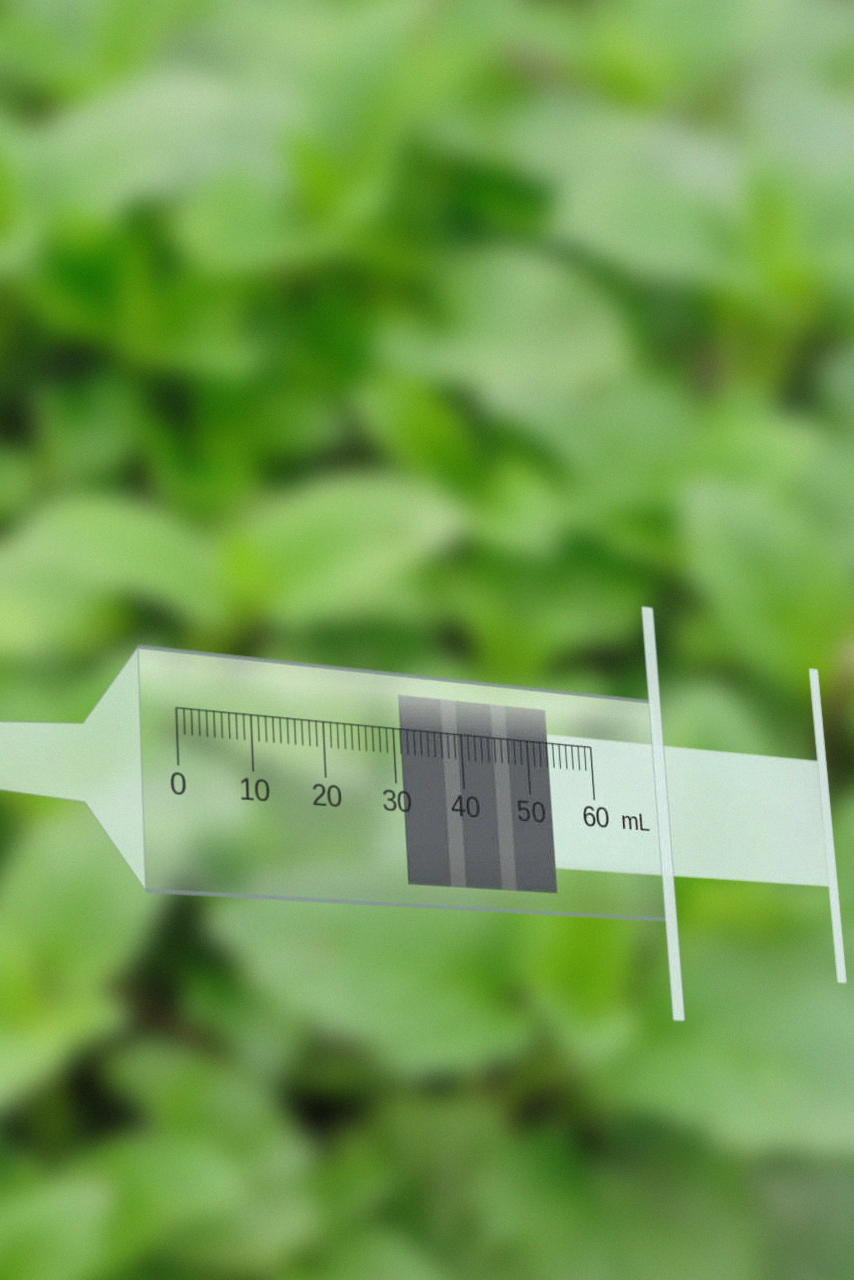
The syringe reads 31 mL
